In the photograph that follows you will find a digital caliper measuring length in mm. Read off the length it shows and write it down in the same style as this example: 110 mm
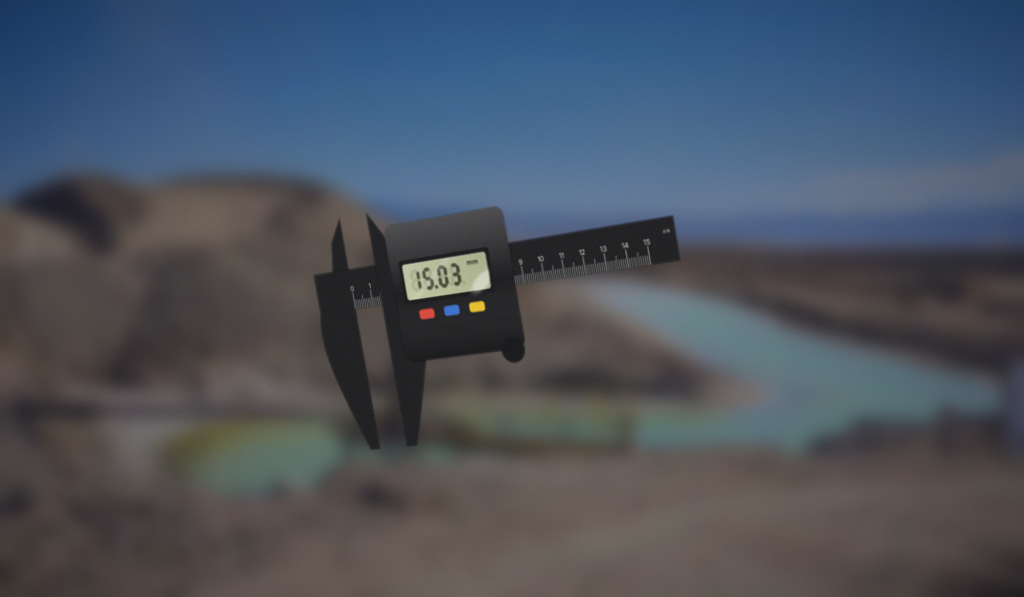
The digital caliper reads 15.03 mm
